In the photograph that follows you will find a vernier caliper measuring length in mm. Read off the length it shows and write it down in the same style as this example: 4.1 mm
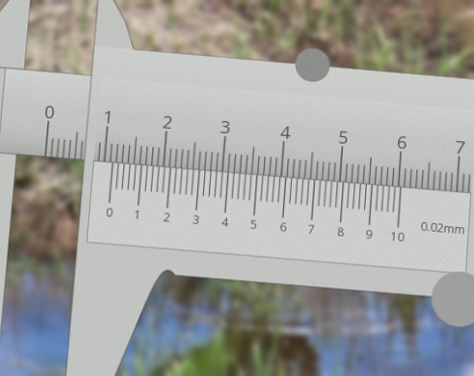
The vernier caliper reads 11.4 mm
